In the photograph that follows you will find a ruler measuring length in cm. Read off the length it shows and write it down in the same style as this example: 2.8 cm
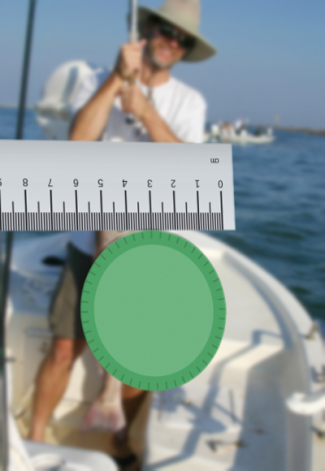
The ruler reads 6 cm
